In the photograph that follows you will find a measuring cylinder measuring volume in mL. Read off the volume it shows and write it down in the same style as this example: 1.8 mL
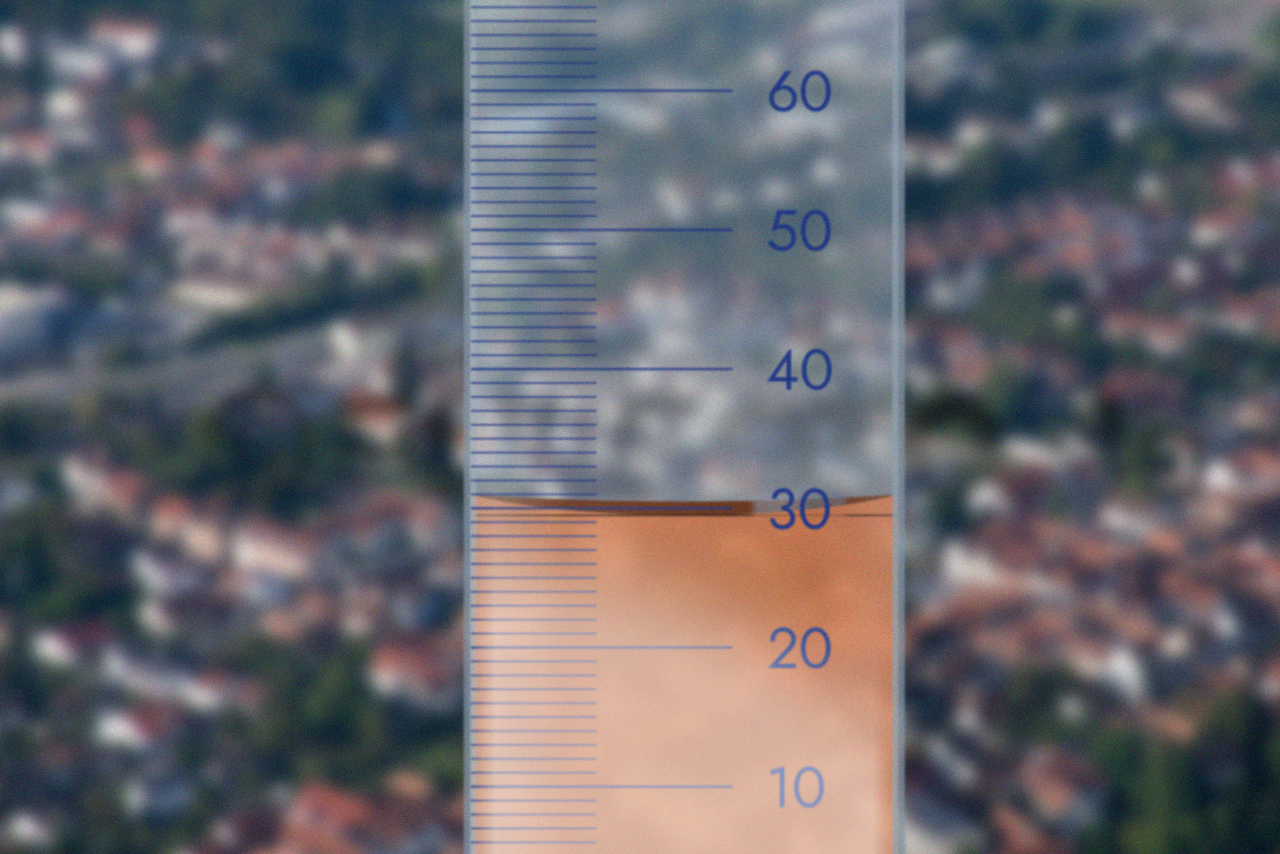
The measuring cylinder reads 29.5 mL
